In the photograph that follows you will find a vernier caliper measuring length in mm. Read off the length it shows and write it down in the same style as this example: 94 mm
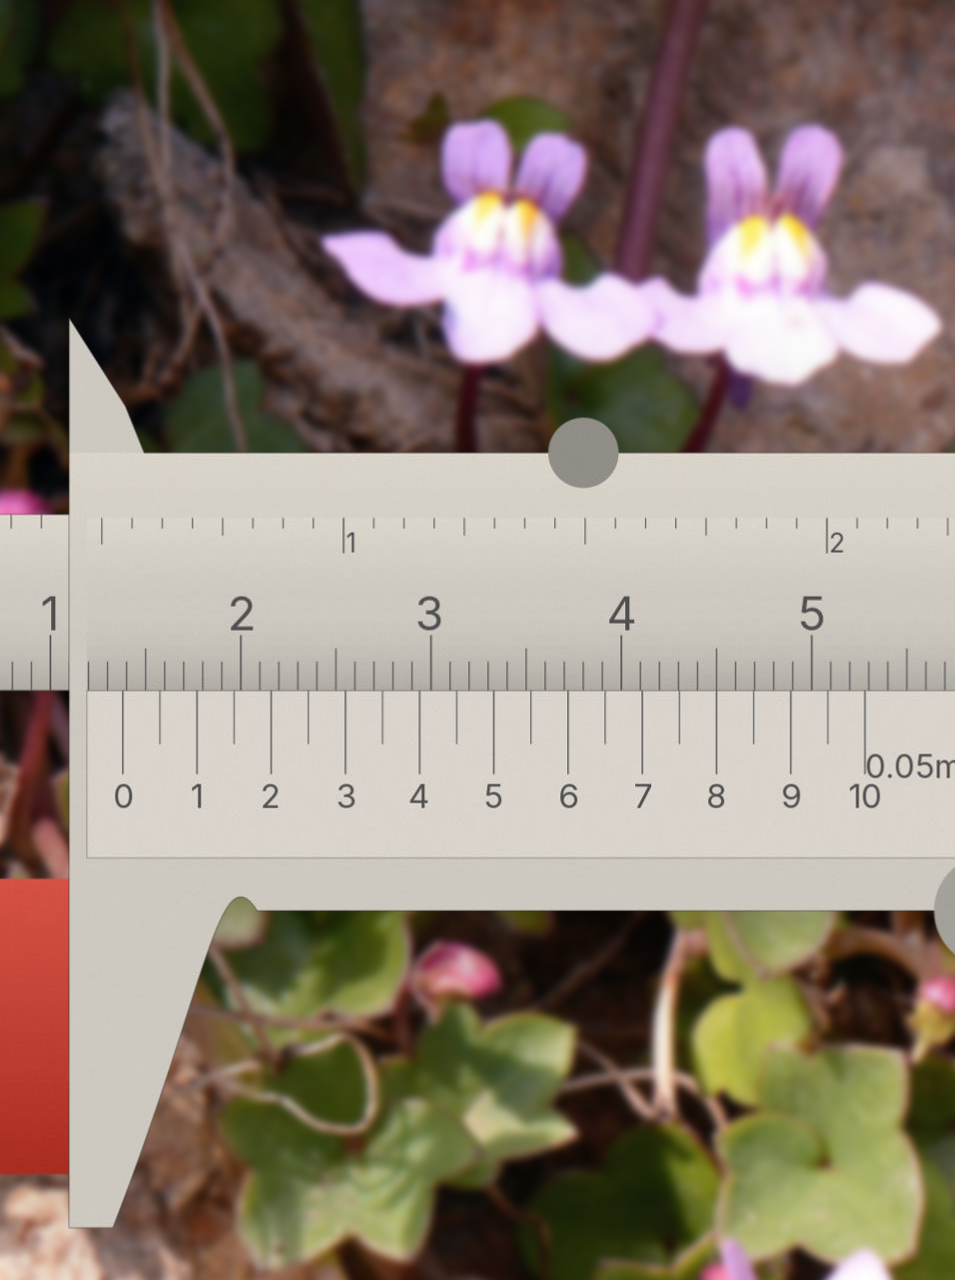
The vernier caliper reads 13.8 mm
